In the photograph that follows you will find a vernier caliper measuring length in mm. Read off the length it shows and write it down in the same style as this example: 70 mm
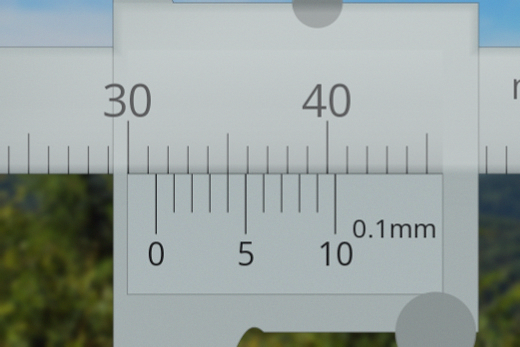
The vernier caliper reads 31.4 mm
